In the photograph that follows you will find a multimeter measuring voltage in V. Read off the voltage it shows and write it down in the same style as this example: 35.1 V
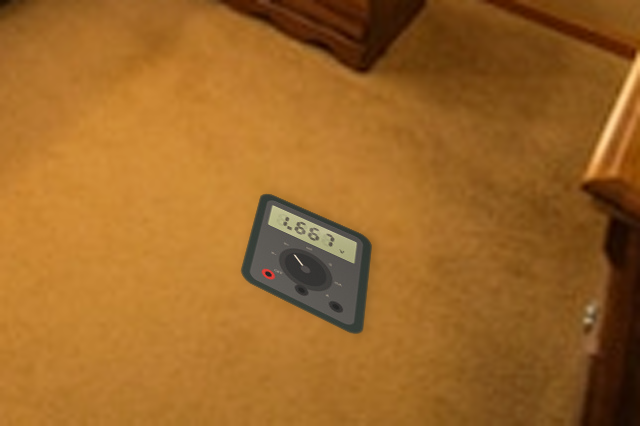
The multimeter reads 1.667 V
